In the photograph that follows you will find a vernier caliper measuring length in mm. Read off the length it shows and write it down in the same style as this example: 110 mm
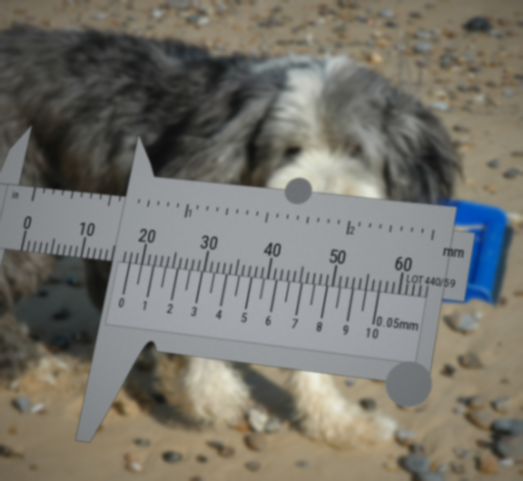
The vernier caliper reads 18.0 mm
